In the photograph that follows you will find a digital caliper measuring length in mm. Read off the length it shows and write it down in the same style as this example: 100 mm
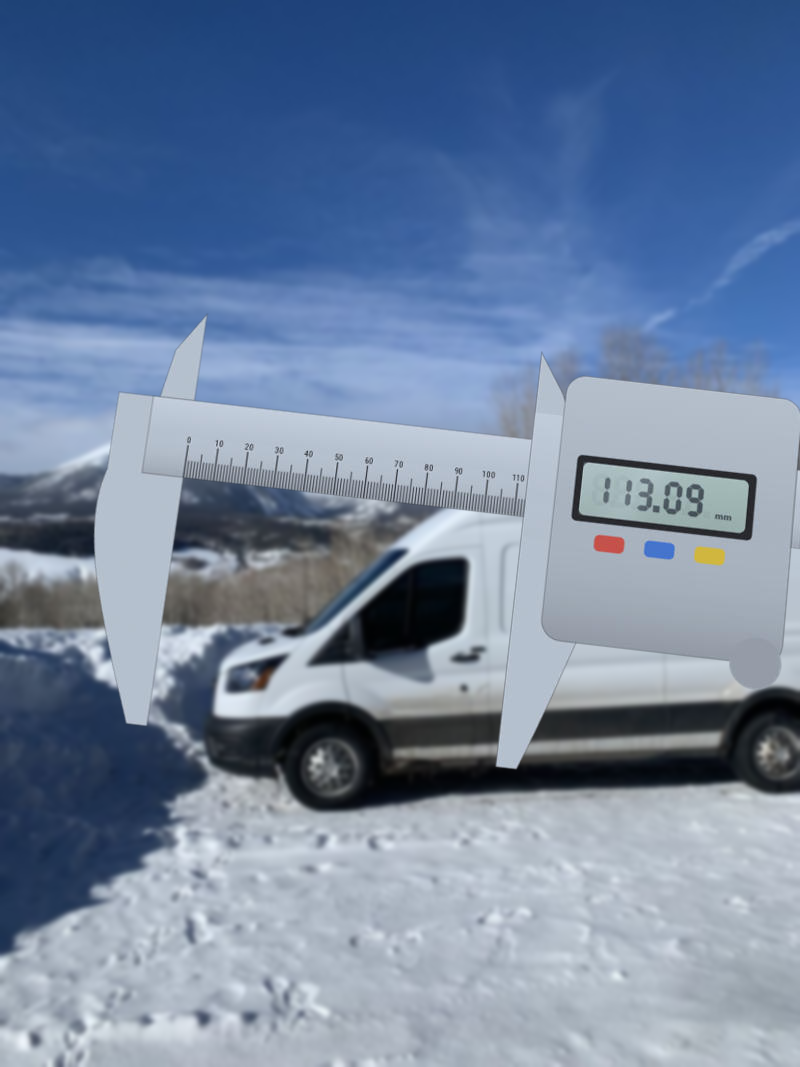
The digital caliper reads 113.09 mm
